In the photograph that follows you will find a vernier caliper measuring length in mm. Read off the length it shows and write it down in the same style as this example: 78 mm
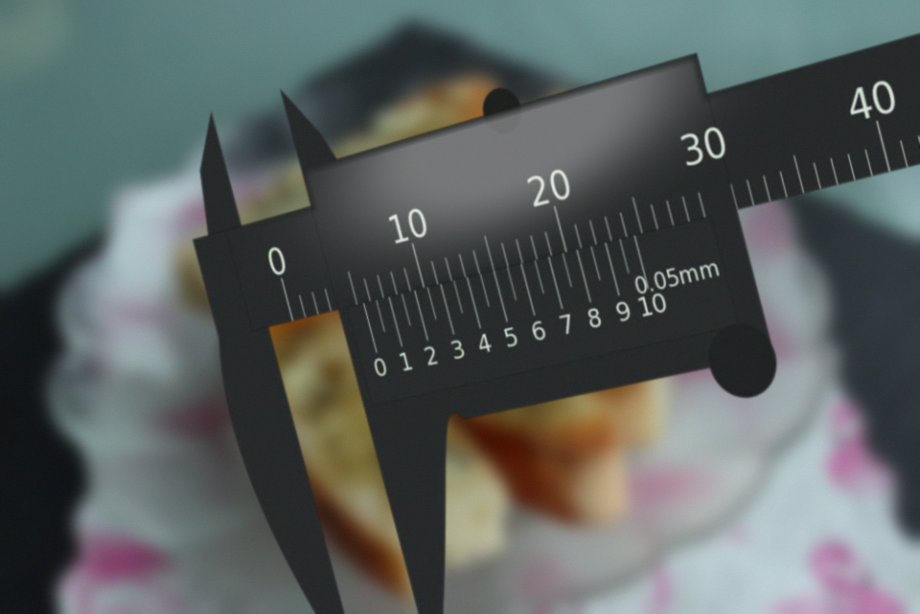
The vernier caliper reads 5.5 mm
